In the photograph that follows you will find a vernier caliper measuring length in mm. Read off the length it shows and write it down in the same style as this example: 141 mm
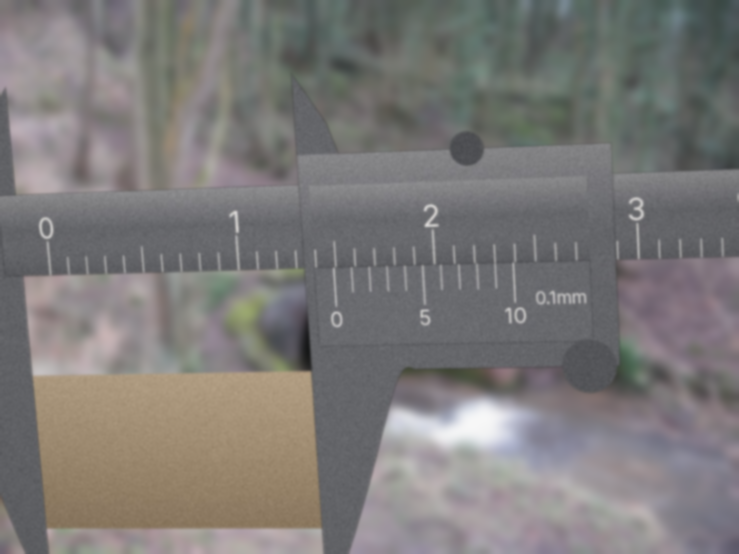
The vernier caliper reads 14.9 mm
